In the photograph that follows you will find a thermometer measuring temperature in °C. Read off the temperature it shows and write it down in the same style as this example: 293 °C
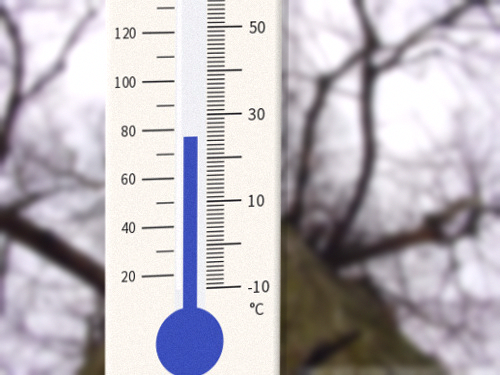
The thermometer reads 25 °C
